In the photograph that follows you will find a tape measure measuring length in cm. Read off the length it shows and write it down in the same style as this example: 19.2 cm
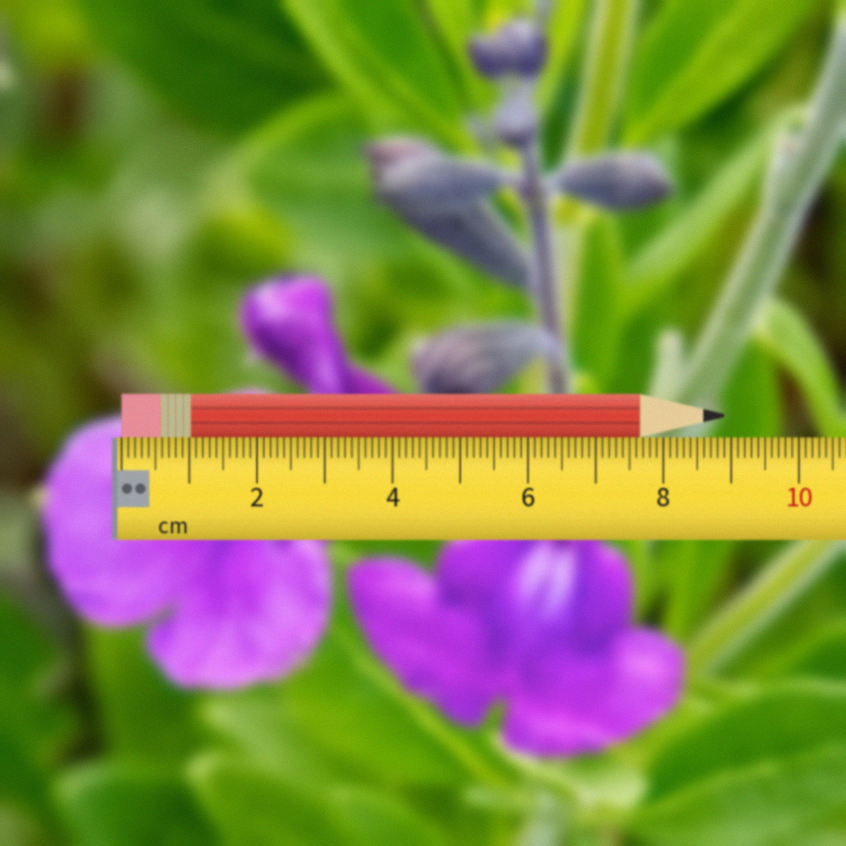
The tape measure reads 8.9 cm
